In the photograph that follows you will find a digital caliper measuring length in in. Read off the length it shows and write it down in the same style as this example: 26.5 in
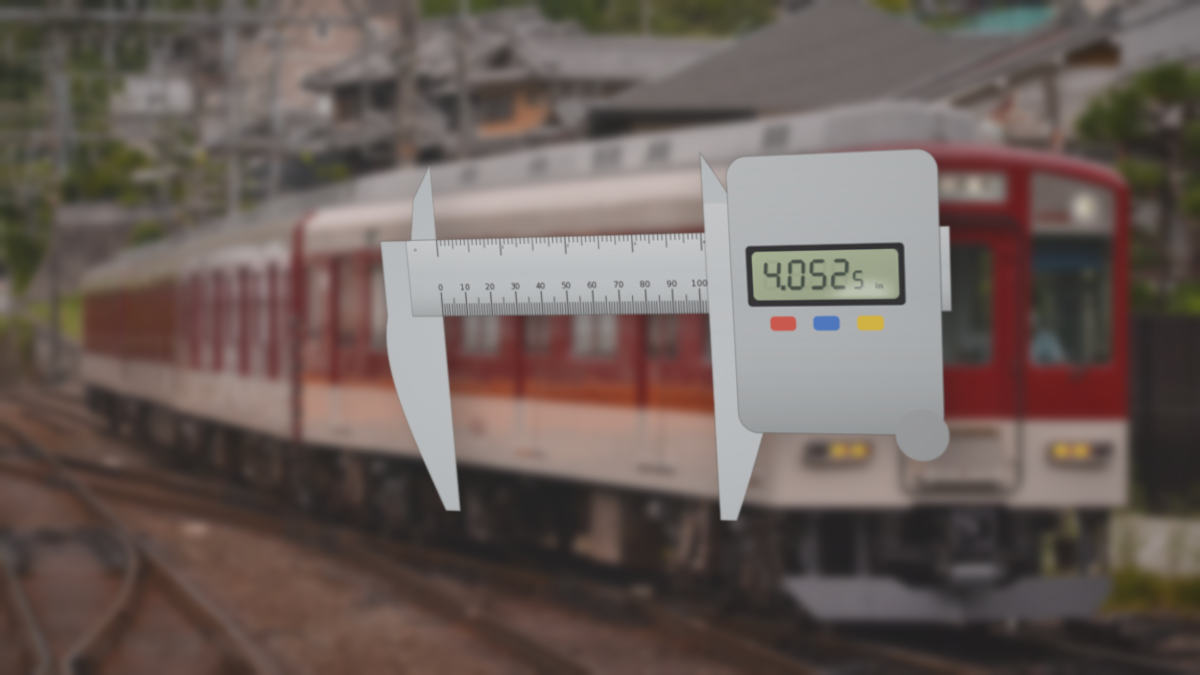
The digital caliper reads 4.0525 in
